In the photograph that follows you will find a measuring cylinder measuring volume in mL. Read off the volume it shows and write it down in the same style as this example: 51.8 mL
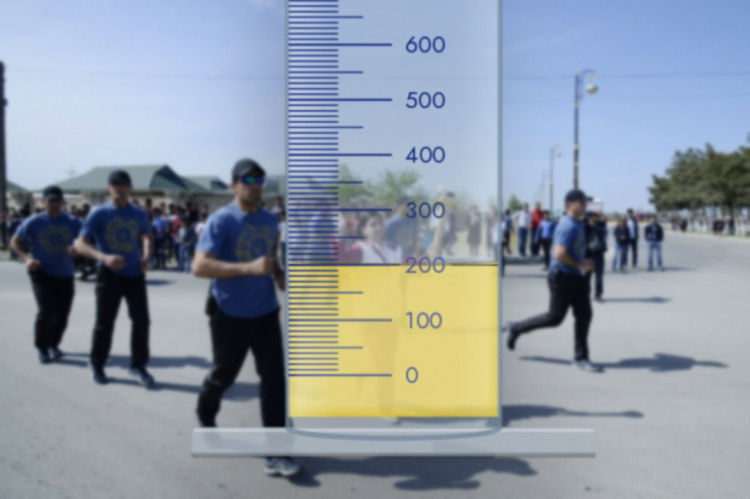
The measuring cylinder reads 200 mL
